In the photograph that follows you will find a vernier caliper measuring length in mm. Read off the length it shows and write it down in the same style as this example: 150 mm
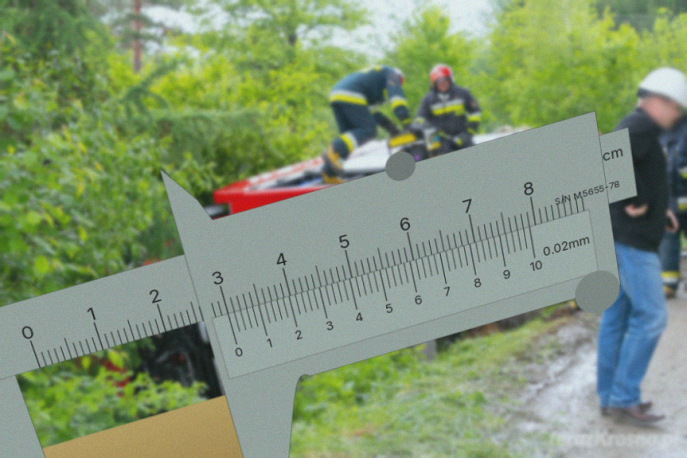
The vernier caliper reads 30.0 mm
